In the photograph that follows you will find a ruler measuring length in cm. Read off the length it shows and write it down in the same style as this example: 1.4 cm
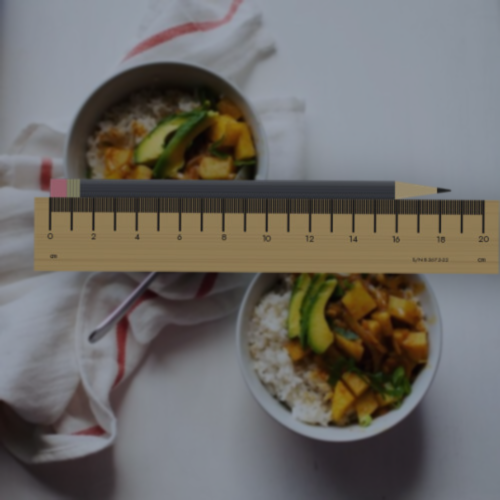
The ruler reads 18.5 cm
